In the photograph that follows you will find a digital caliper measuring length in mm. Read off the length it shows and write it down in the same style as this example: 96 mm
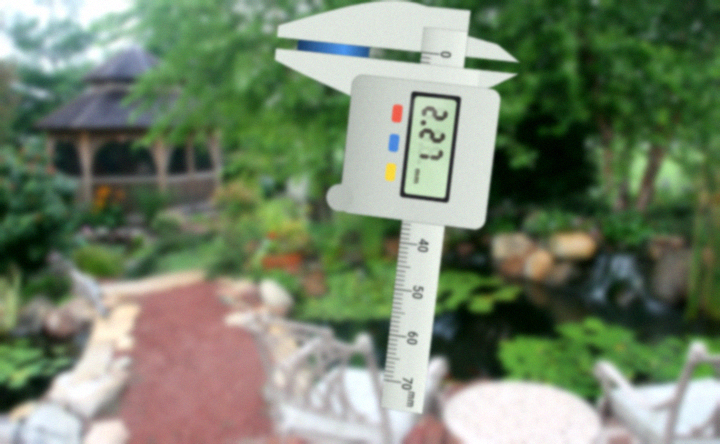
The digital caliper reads 2.27 mm
